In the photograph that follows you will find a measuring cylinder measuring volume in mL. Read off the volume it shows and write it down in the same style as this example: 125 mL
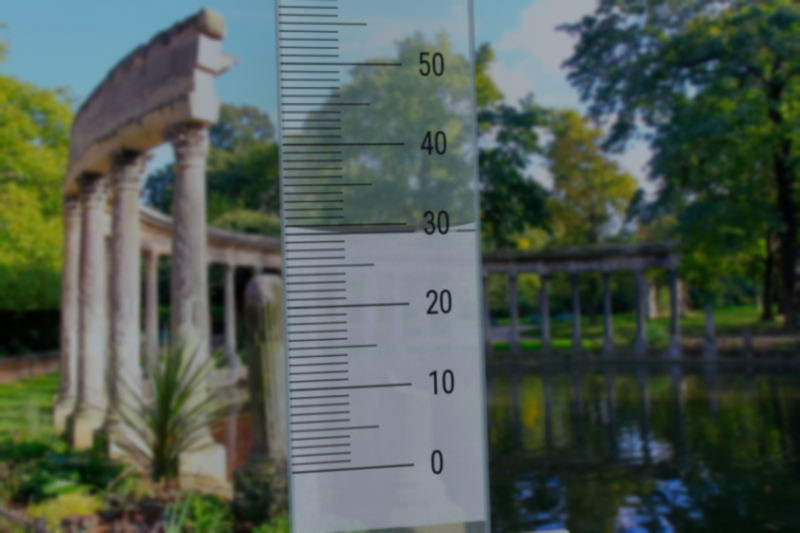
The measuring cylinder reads 29 mL
